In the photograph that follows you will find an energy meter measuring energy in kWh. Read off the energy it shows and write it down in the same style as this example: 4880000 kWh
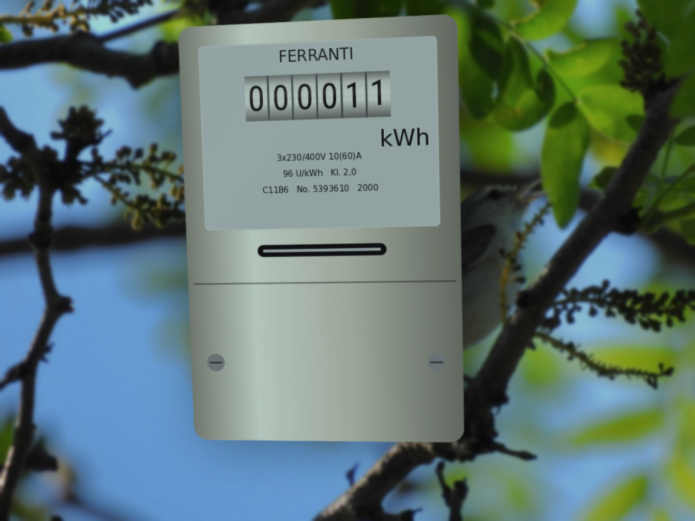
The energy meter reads 11 kWh
